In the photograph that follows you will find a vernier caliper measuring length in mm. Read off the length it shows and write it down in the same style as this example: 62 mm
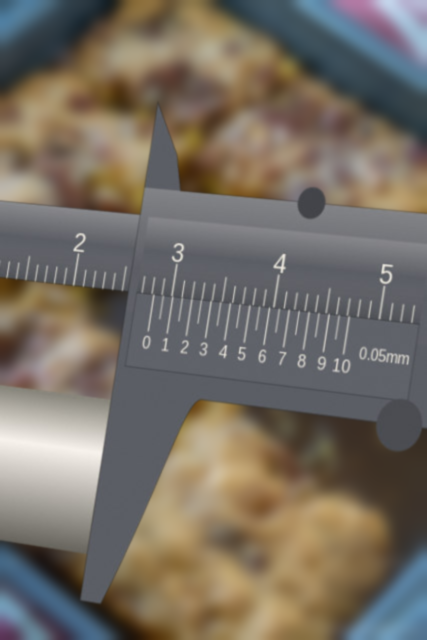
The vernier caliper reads 28.2 mm
